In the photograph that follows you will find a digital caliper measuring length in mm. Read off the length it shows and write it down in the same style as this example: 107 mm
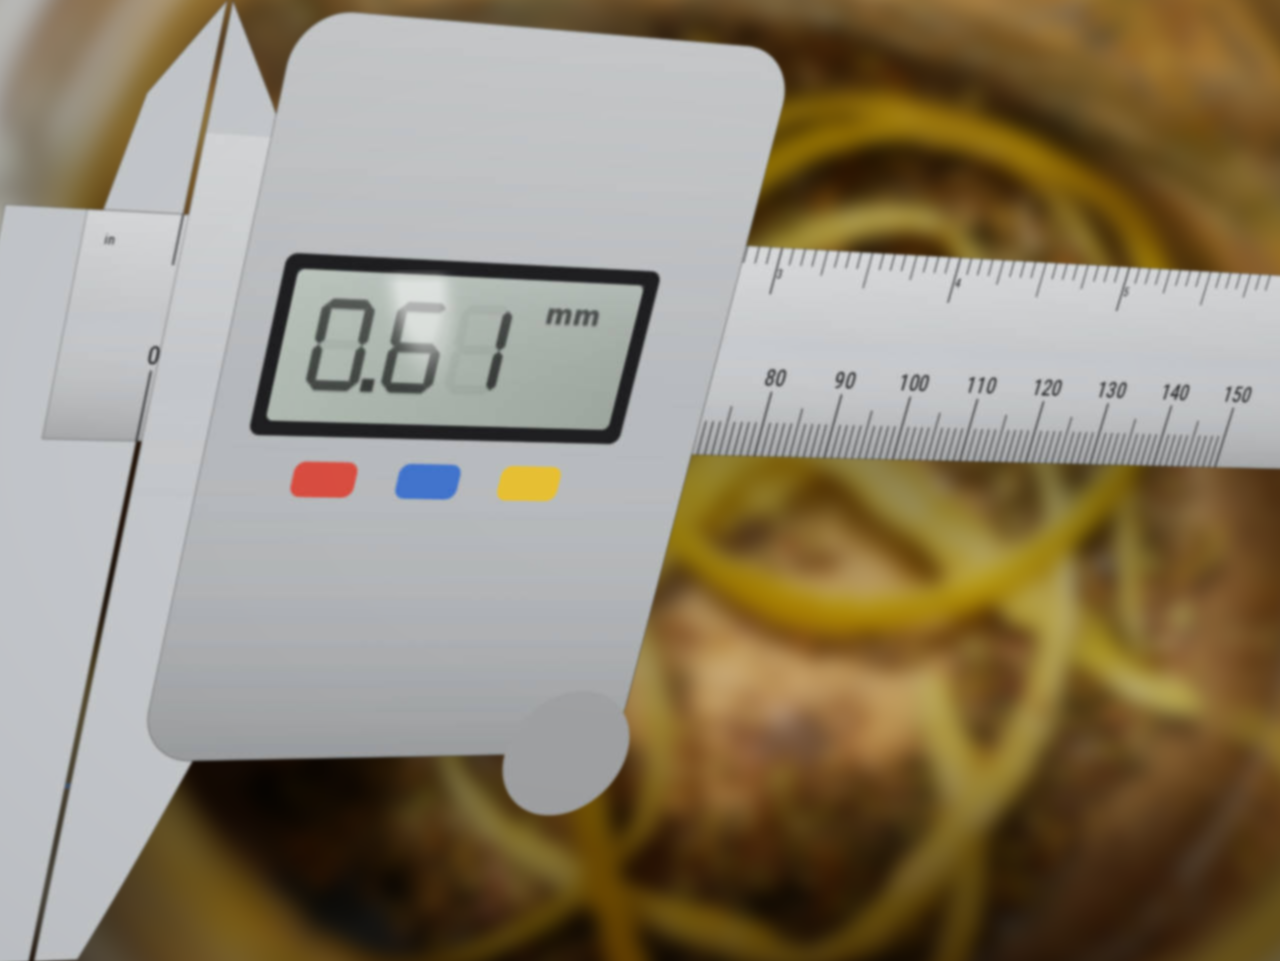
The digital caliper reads 0.61 mm
